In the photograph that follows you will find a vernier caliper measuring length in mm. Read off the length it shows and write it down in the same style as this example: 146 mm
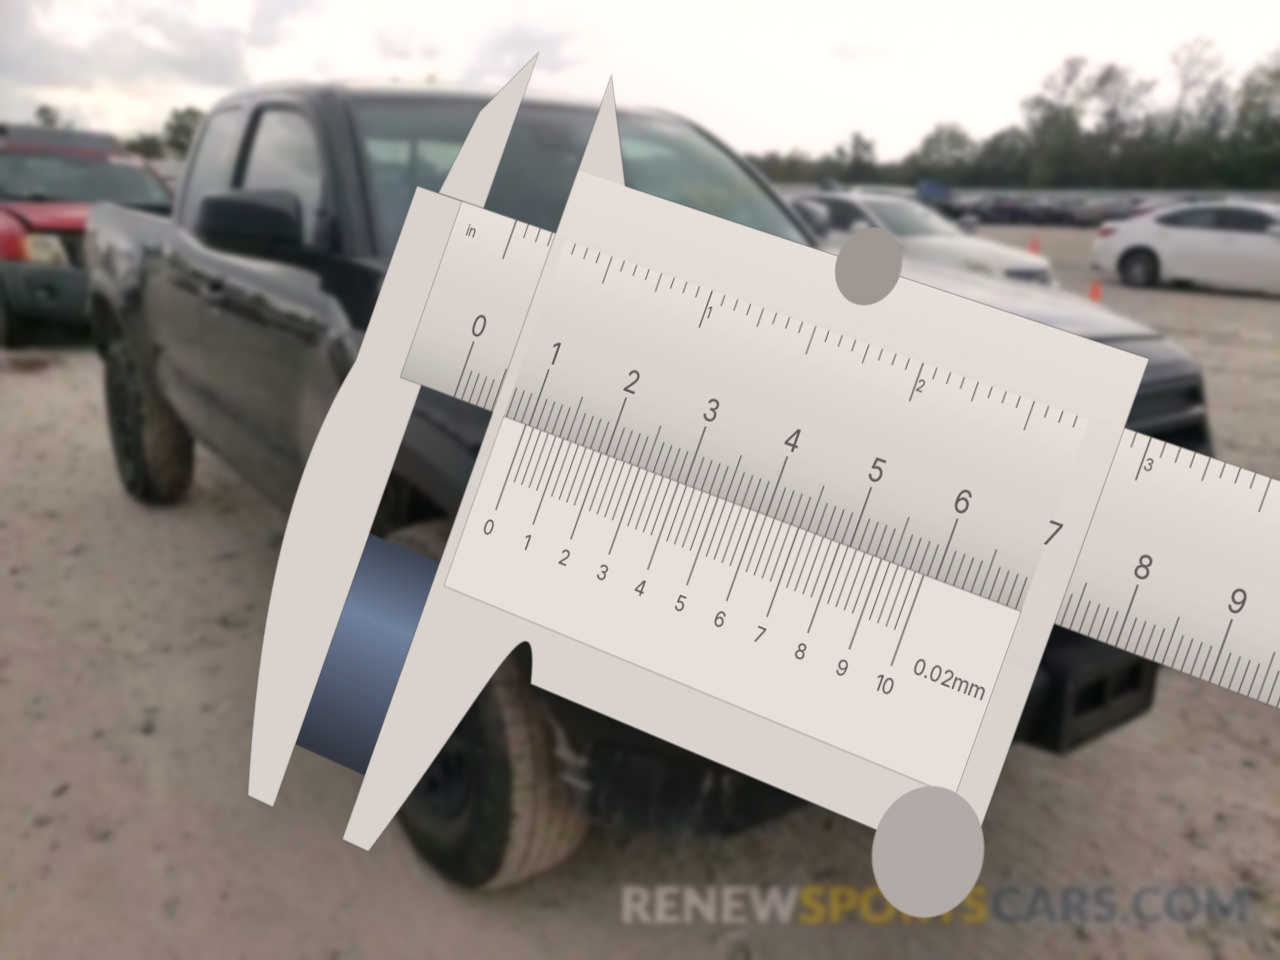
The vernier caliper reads 9.6 mm
